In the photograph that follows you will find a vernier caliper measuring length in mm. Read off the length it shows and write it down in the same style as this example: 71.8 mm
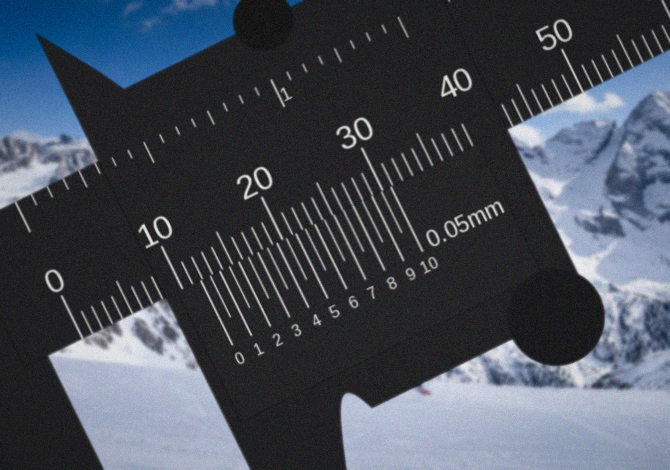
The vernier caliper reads 11.8 mm
